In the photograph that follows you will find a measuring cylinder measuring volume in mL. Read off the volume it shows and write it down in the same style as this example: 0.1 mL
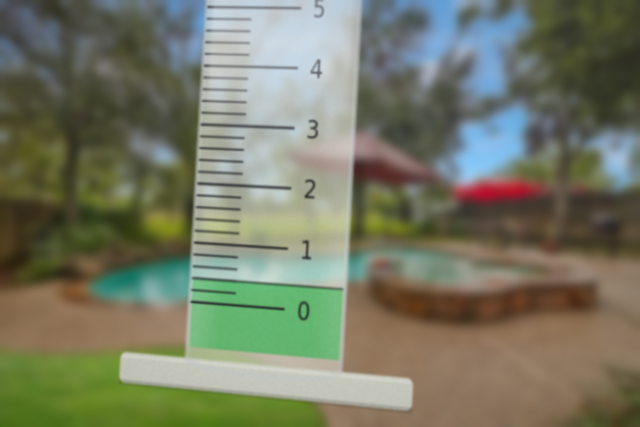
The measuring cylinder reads 0.4 mL
